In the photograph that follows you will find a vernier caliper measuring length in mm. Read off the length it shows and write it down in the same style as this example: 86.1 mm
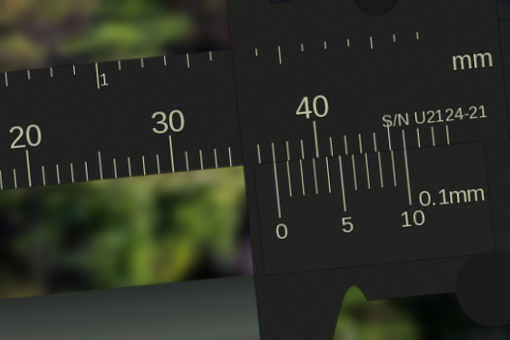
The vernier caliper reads 37.0 mm
